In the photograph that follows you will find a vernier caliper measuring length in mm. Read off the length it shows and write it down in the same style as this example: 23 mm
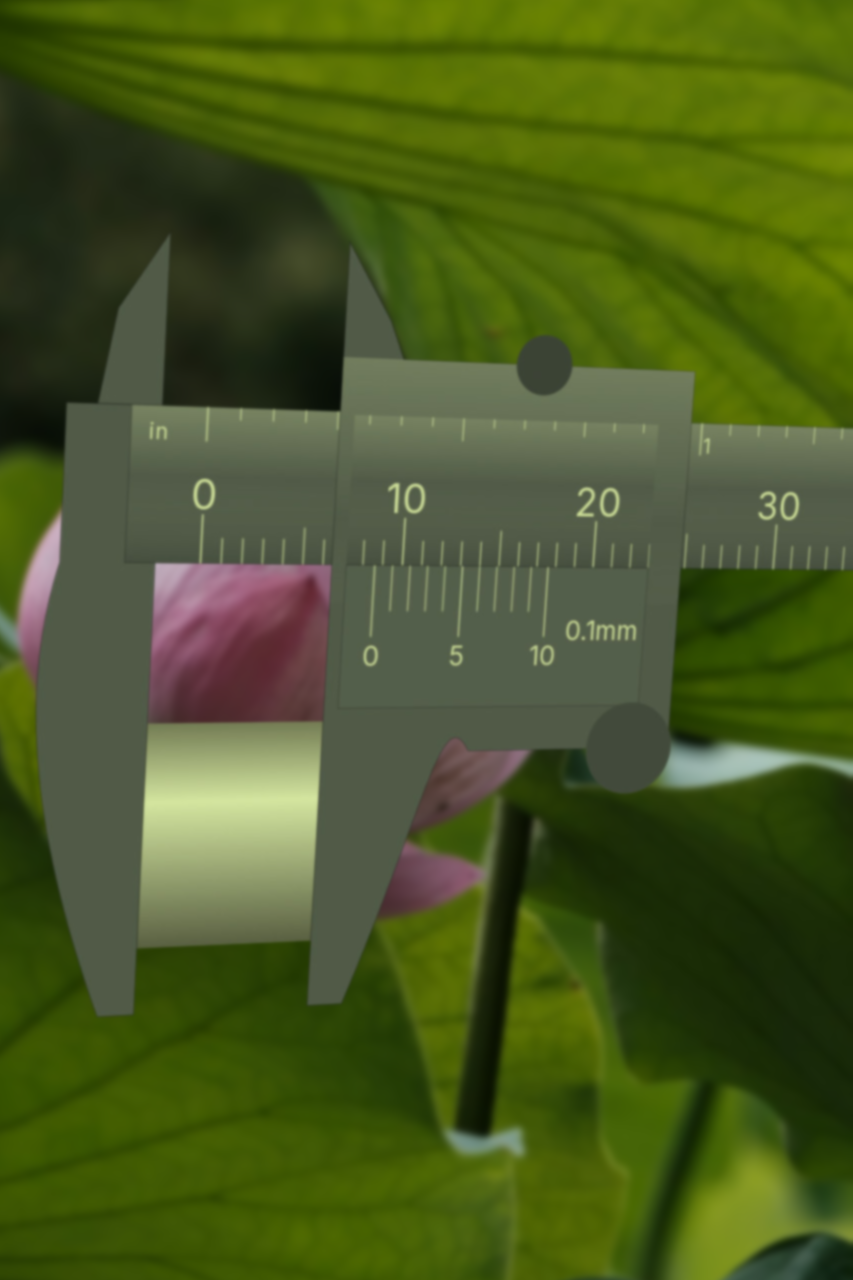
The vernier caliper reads 8.6 mm
